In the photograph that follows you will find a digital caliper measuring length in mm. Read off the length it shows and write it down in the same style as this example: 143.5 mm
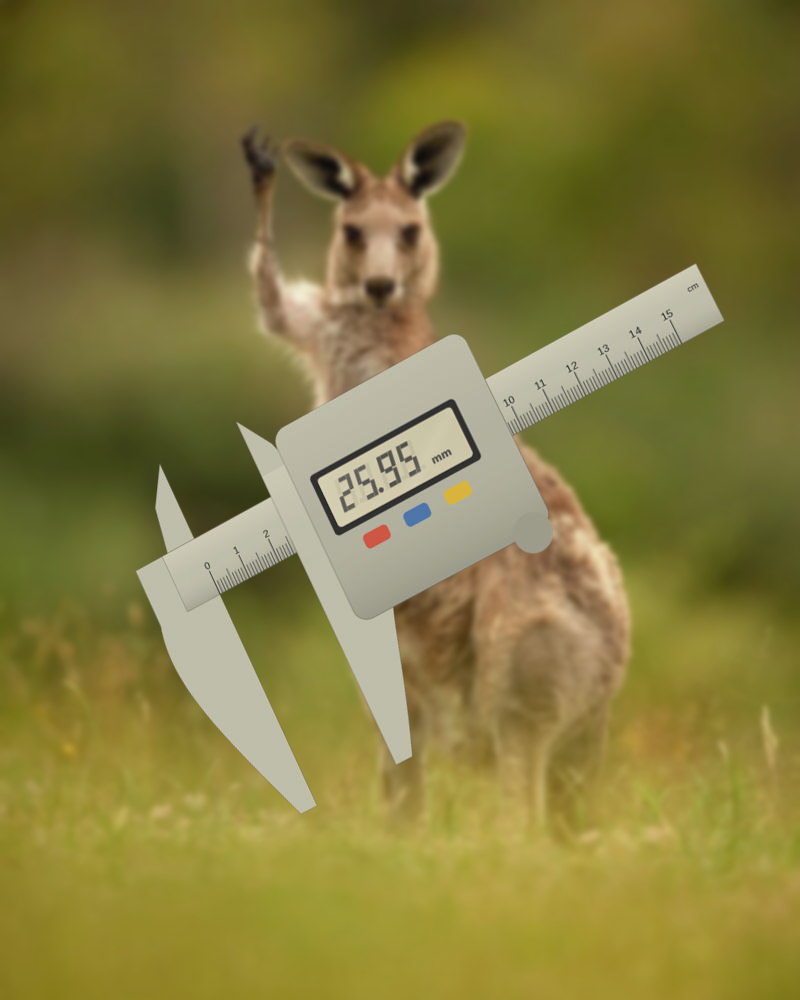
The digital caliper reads 25.95 mm
